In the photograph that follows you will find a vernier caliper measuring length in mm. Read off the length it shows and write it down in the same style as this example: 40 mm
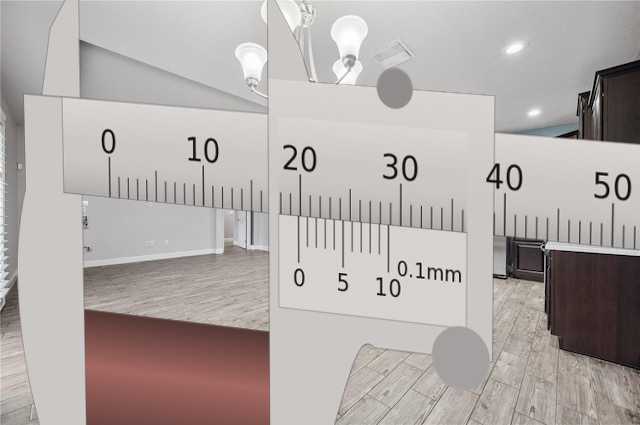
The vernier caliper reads 19.8 mm
